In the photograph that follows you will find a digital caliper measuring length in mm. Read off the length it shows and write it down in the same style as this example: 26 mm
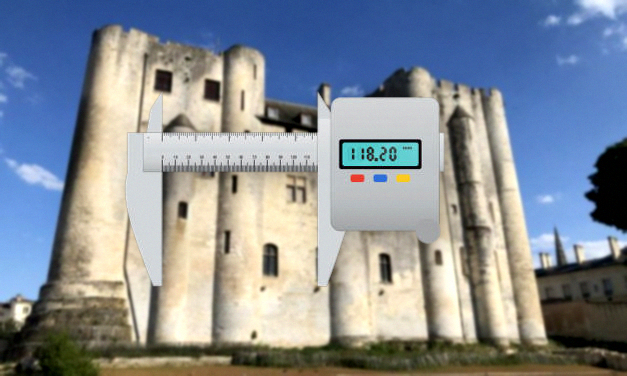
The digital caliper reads 118.20 mm
